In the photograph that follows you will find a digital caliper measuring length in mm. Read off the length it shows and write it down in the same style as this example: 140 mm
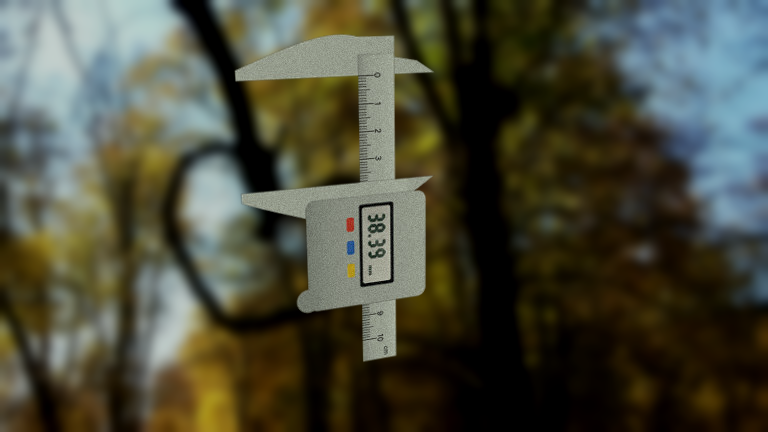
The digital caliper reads 38.39 mm
